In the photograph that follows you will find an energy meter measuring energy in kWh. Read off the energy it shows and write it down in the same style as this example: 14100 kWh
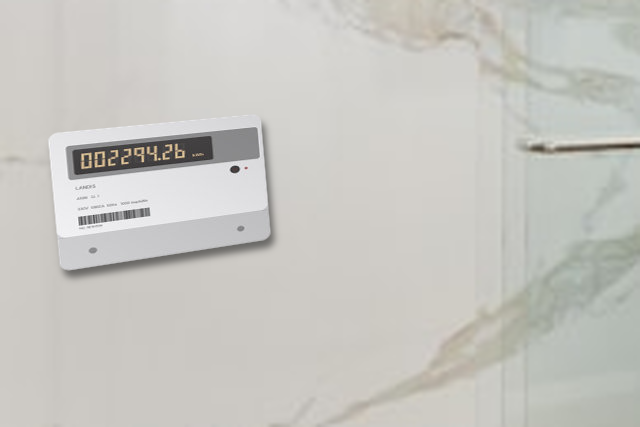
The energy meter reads 2294.26 kWh
